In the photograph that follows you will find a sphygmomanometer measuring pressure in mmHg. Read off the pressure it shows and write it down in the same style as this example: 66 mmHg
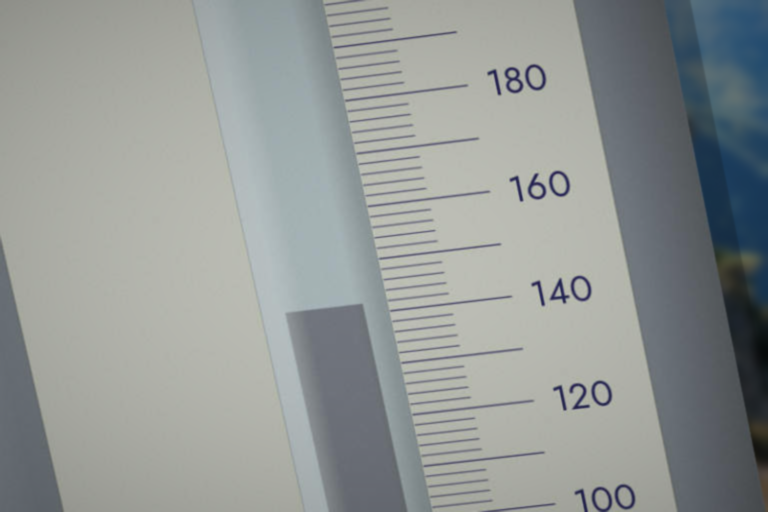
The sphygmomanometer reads 142 mmHg
